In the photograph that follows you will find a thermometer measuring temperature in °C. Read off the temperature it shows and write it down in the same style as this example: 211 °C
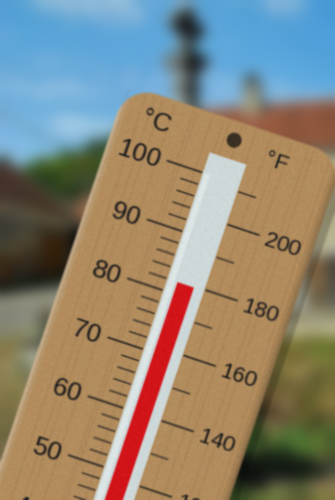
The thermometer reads 82 °C
